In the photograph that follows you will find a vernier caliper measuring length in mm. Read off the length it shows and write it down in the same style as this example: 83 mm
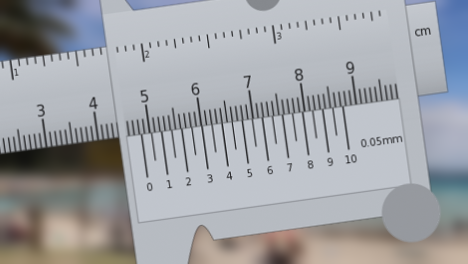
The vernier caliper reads 48.4 mm
